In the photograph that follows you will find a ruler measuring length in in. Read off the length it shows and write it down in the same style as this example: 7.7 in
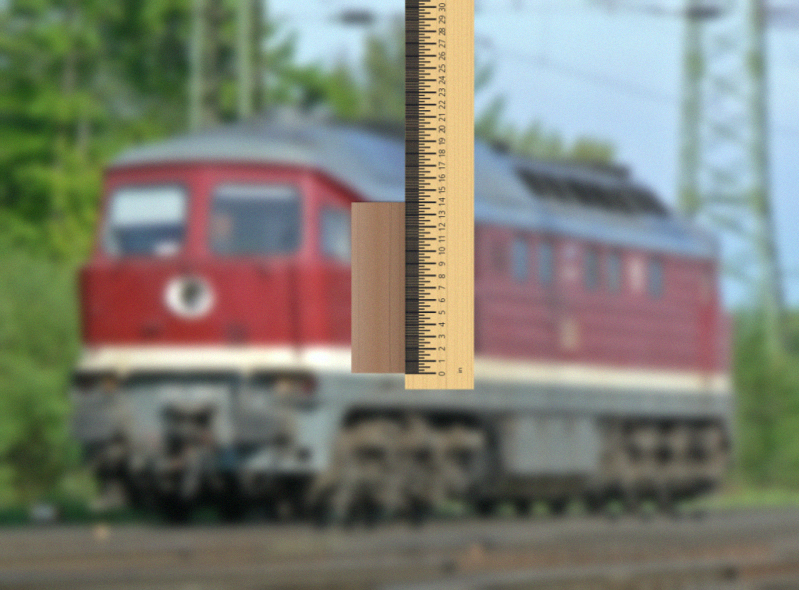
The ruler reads 14 in
